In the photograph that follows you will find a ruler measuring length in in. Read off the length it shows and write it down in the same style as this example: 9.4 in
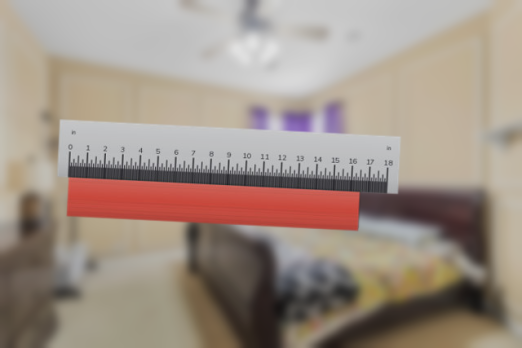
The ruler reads 16.5 in
